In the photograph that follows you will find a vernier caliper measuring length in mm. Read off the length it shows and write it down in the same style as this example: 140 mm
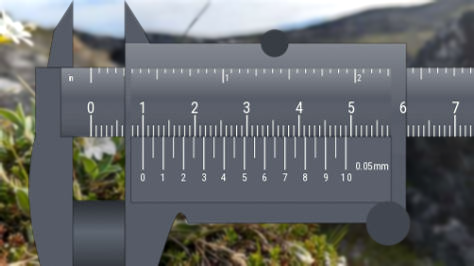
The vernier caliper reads 10.0 mm
